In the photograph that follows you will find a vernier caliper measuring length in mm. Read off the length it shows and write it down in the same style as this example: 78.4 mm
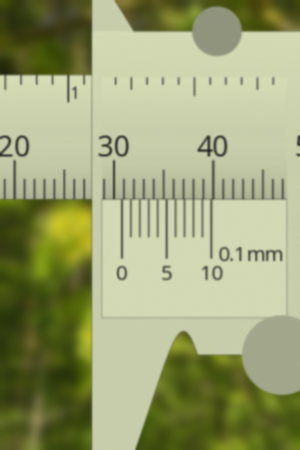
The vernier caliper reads 30.8 mm
